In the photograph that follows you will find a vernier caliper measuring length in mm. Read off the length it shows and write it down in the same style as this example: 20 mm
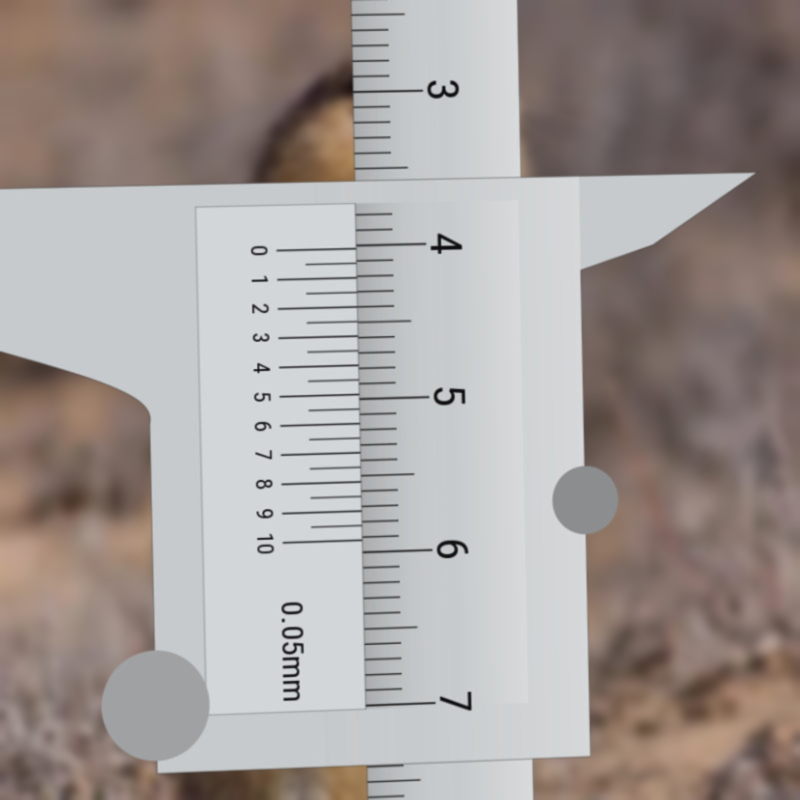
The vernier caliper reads 40.2 mm
